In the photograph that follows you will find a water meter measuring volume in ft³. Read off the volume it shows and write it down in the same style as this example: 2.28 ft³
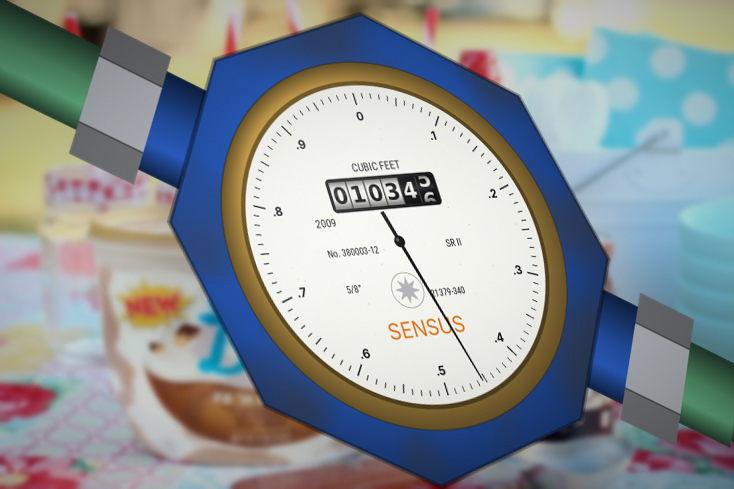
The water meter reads 10345.45 ft³
